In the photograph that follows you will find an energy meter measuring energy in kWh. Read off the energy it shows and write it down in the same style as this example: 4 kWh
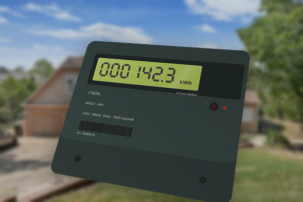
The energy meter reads 142.3 kWh
